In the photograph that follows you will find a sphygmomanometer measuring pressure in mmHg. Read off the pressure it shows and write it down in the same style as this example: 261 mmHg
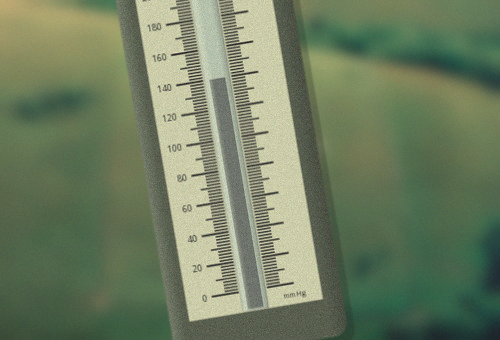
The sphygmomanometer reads 140 mmHg
